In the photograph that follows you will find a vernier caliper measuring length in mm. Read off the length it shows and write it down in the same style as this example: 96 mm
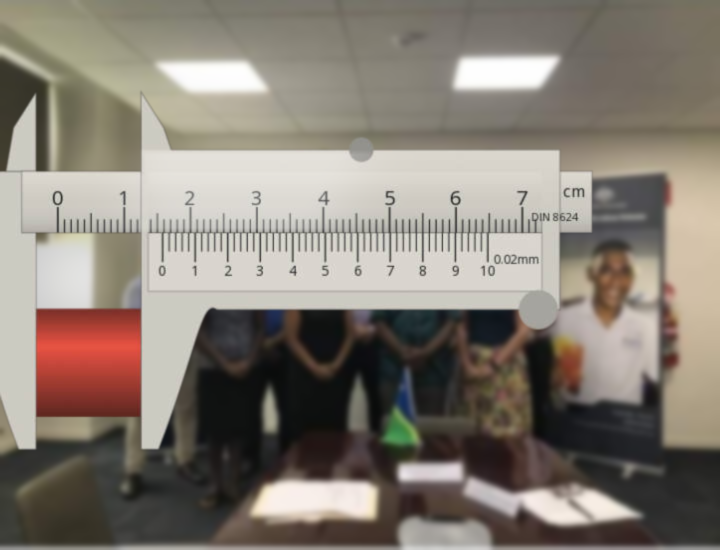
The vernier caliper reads 15.8 mm
